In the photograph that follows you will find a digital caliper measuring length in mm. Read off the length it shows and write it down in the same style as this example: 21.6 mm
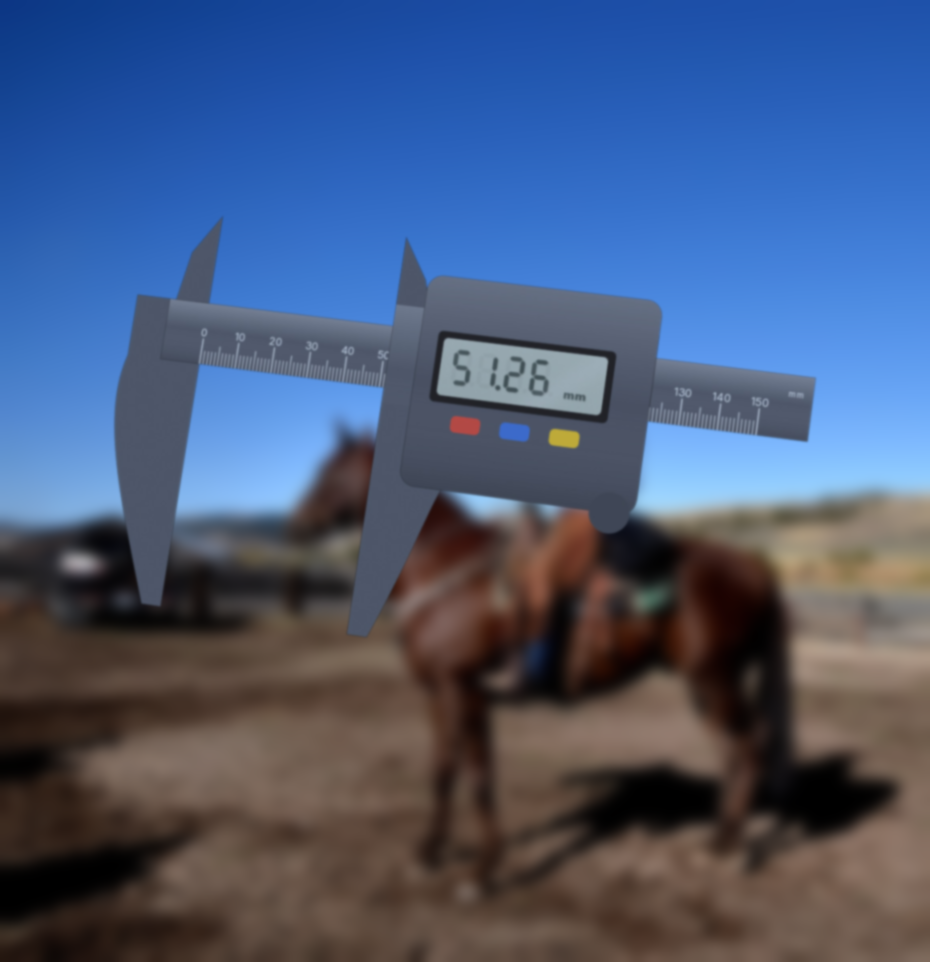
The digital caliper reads 51.26 mm
